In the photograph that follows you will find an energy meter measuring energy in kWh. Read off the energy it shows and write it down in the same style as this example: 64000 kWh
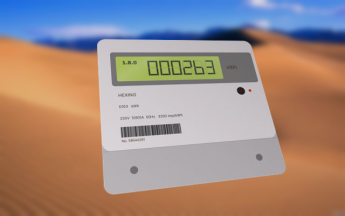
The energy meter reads 263 kWh
